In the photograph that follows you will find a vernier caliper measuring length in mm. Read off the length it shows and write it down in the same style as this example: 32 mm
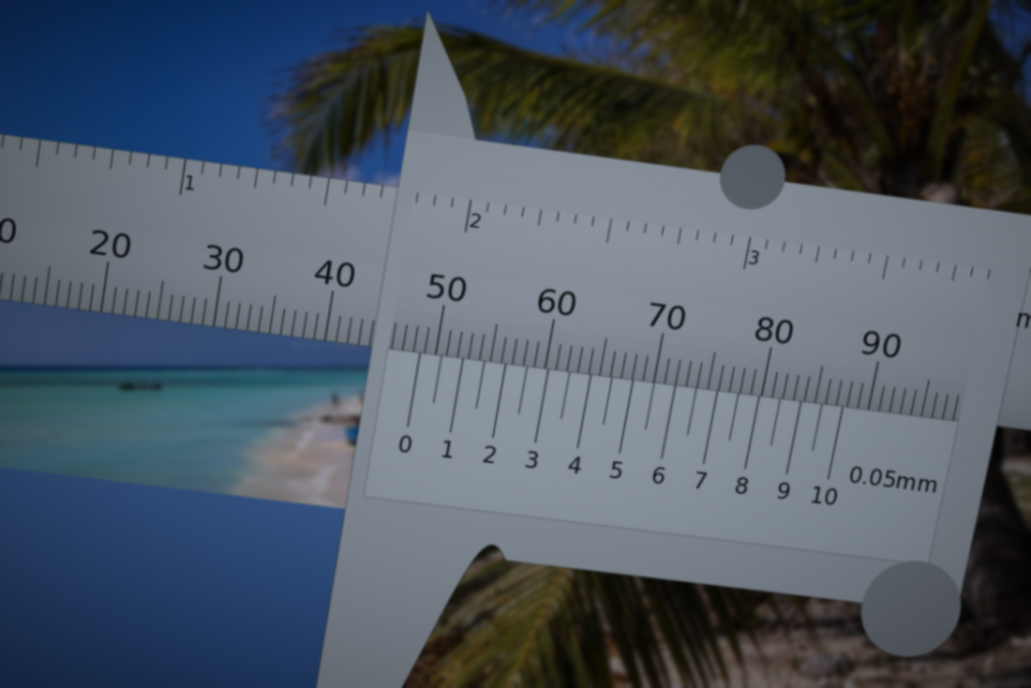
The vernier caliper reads 48.6 mm
